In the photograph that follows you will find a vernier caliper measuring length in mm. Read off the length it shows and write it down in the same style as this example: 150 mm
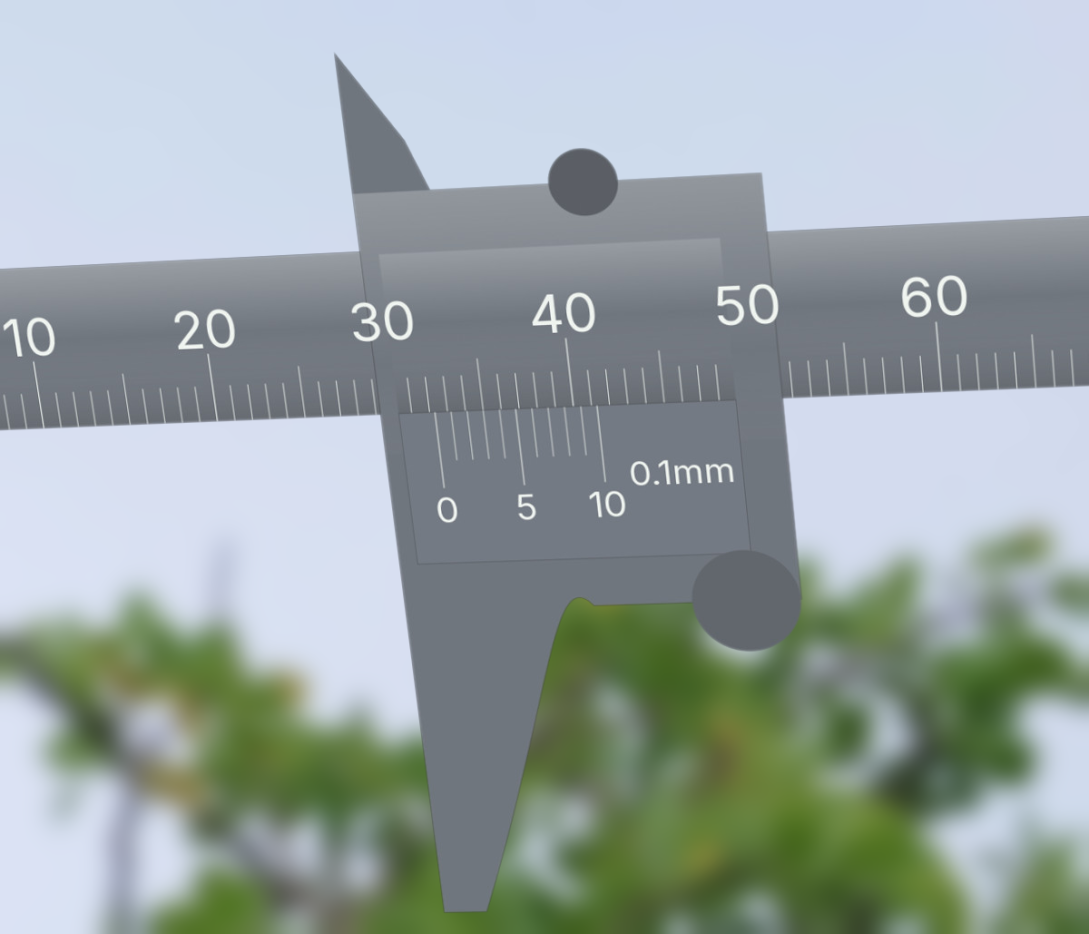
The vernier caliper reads 32.3 mm
